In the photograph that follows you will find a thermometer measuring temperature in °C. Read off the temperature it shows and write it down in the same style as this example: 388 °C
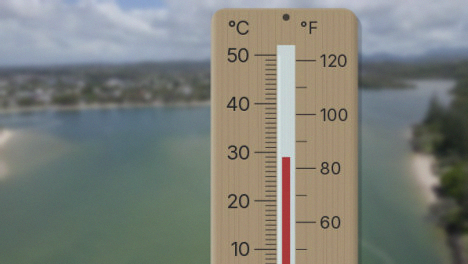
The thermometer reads 29 °C
